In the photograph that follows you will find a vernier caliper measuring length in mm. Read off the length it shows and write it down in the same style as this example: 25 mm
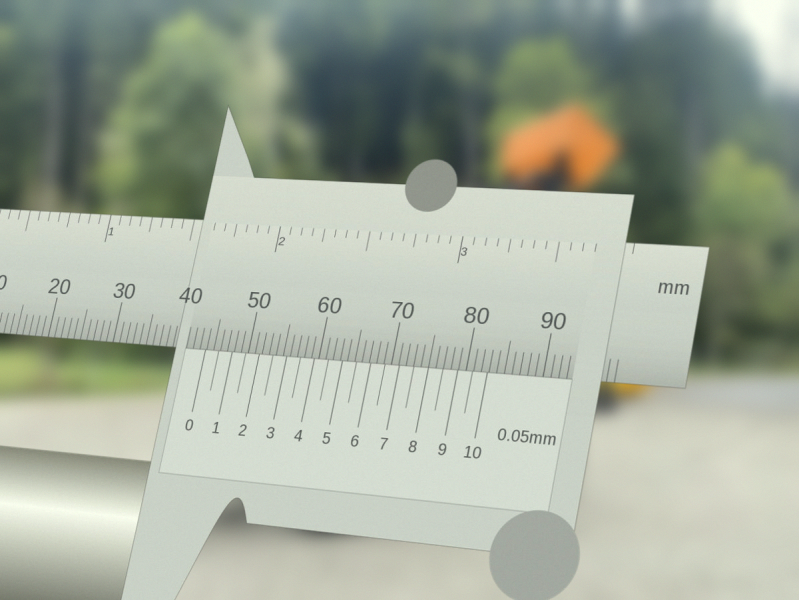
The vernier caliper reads 43.8 mm
